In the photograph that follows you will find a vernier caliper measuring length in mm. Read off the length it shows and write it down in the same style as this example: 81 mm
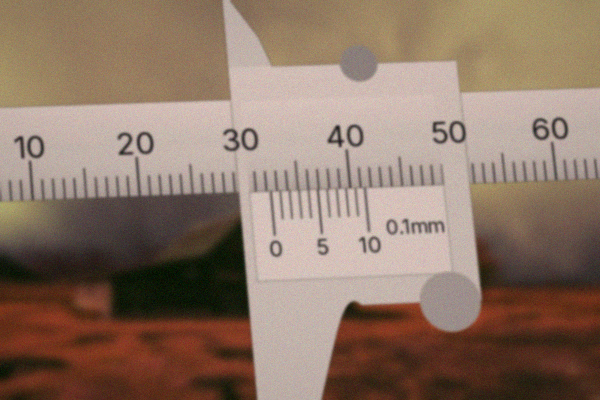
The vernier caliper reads 32.4 mm
